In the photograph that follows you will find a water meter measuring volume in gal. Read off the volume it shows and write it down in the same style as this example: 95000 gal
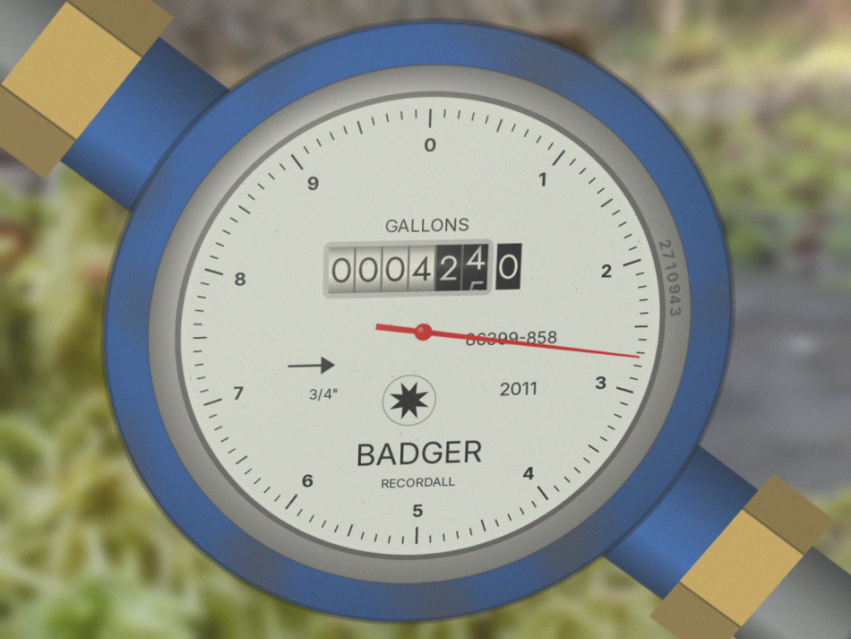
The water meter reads 4242.7 gal
